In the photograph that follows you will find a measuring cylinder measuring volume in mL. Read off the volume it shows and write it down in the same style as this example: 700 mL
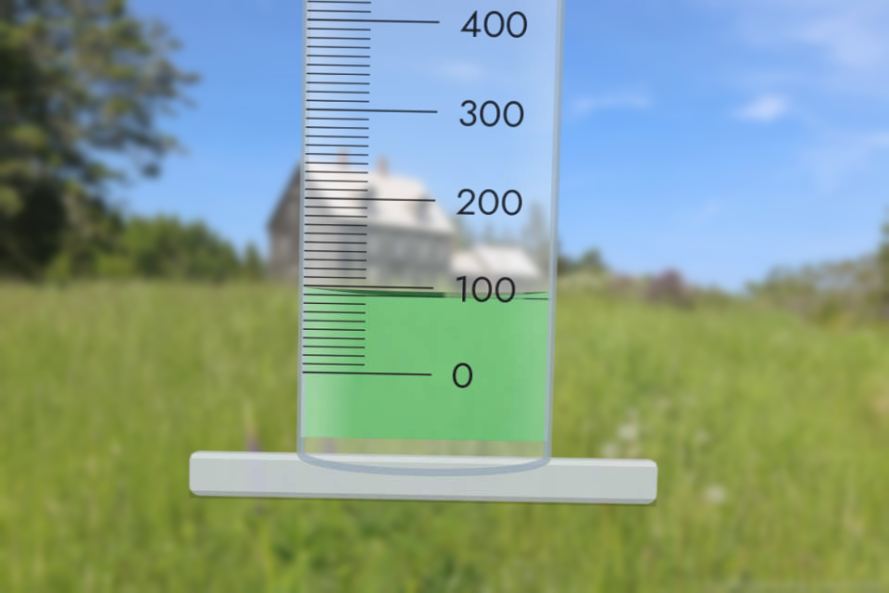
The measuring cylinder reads 90 mL
